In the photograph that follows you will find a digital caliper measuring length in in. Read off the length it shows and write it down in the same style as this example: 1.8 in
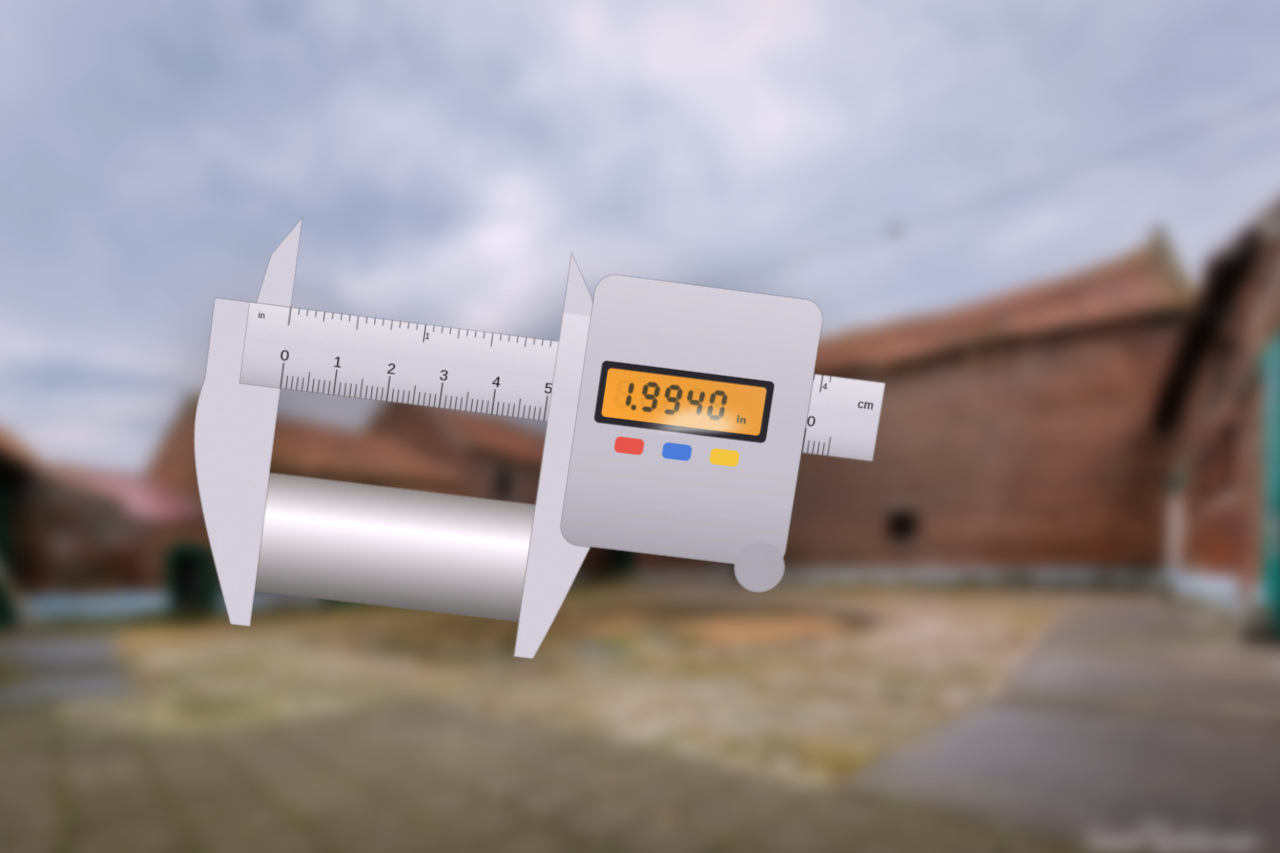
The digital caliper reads 1.9940 in
